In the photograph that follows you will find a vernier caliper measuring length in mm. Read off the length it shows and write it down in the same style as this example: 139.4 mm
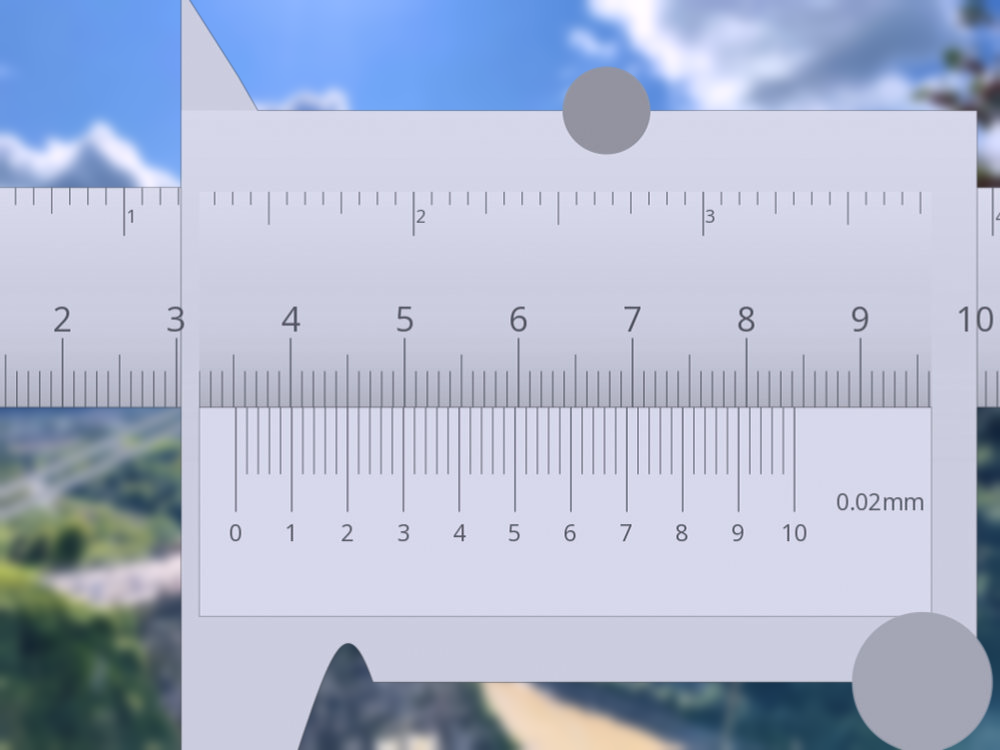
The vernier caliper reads 35.2 mm
